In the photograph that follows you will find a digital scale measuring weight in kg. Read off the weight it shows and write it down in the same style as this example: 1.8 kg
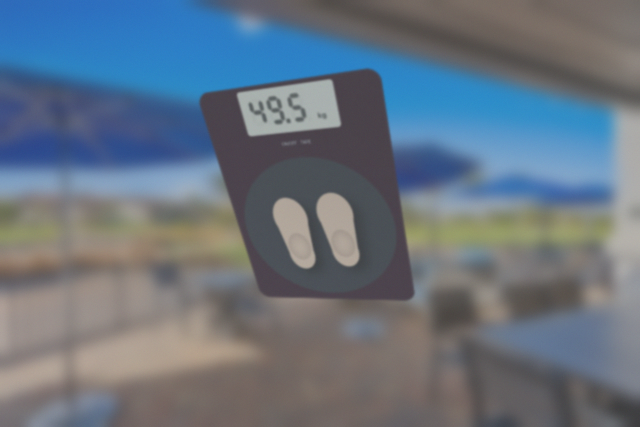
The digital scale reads 49.5 kg
